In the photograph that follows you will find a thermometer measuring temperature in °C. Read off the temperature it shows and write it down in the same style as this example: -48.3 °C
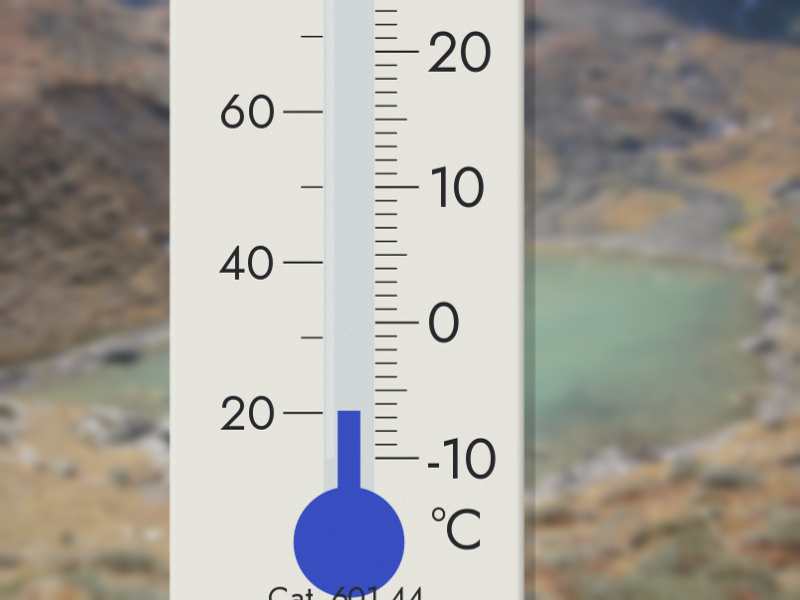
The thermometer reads -6.5 °C
